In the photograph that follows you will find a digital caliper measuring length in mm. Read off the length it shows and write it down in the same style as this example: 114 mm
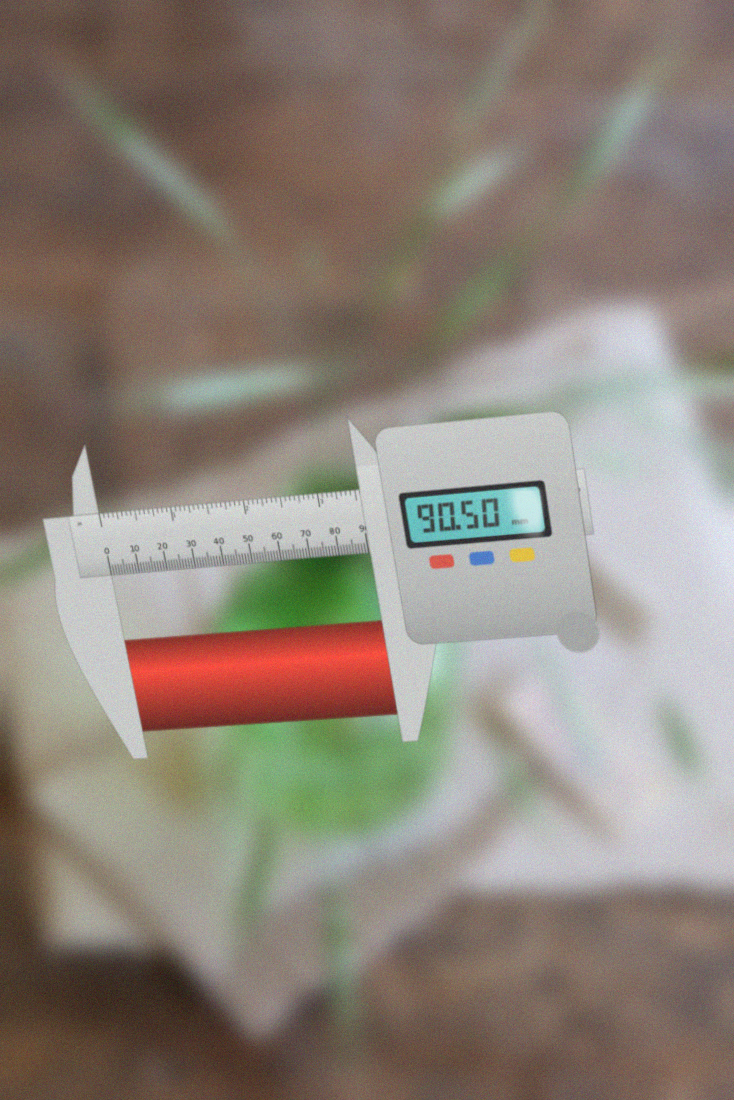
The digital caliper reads 90.50 mm
